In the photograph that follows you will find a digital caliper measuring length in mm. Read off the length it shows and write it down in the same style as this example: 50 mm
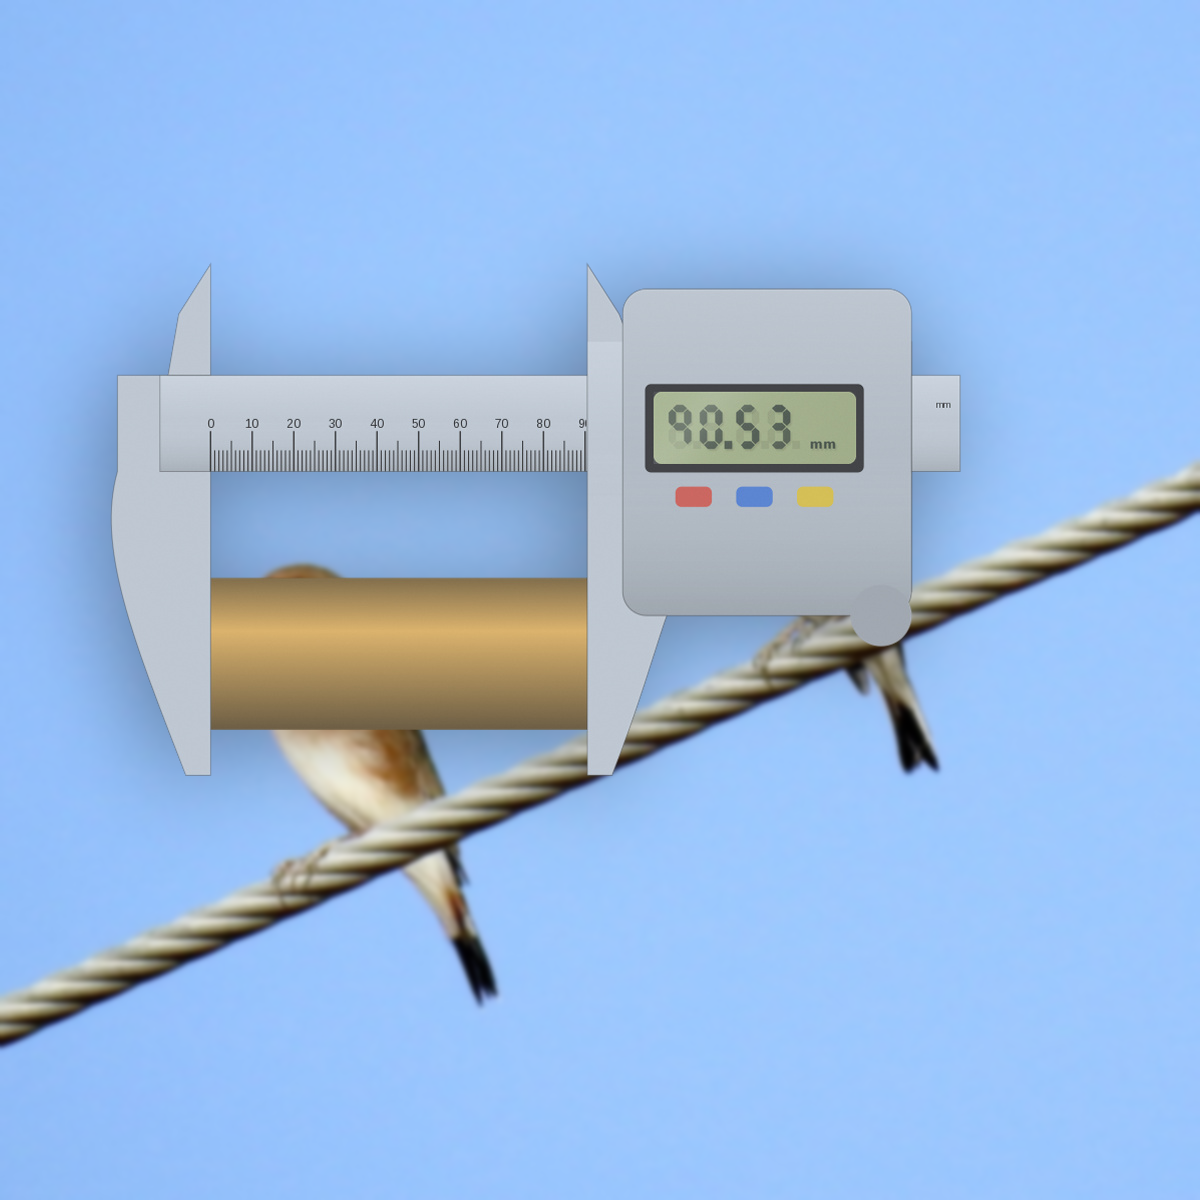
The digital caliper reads 90.53 mm
